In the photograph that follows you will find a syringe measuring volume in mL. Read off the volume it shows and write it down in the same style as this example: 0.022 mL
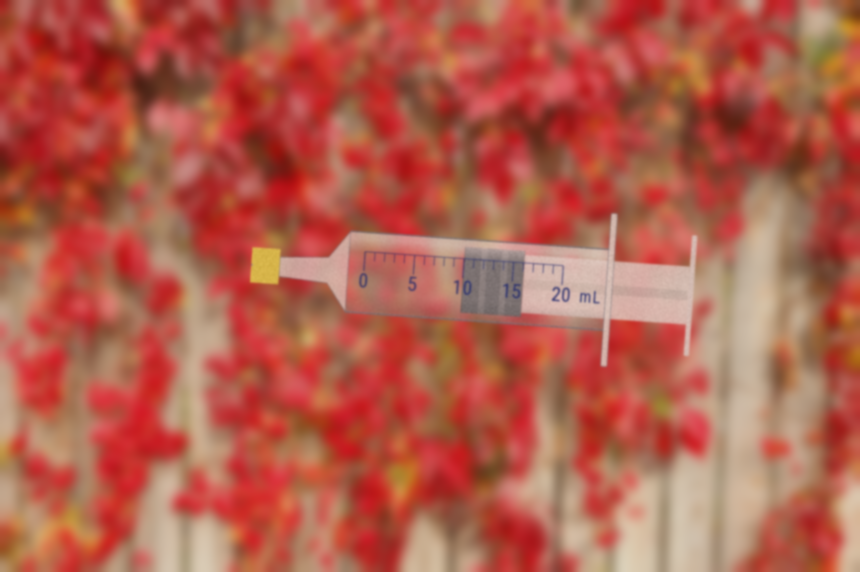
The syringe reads 10 mL
